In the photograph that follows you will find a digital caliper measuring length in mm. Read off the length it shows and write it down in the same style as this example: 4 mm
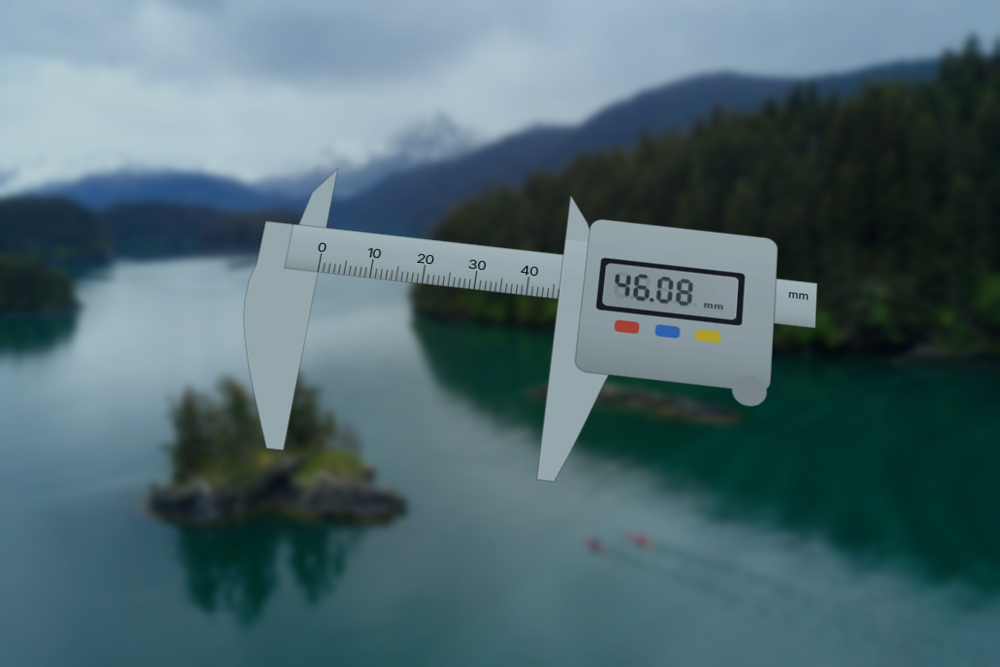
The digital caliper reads 46.08 mm
